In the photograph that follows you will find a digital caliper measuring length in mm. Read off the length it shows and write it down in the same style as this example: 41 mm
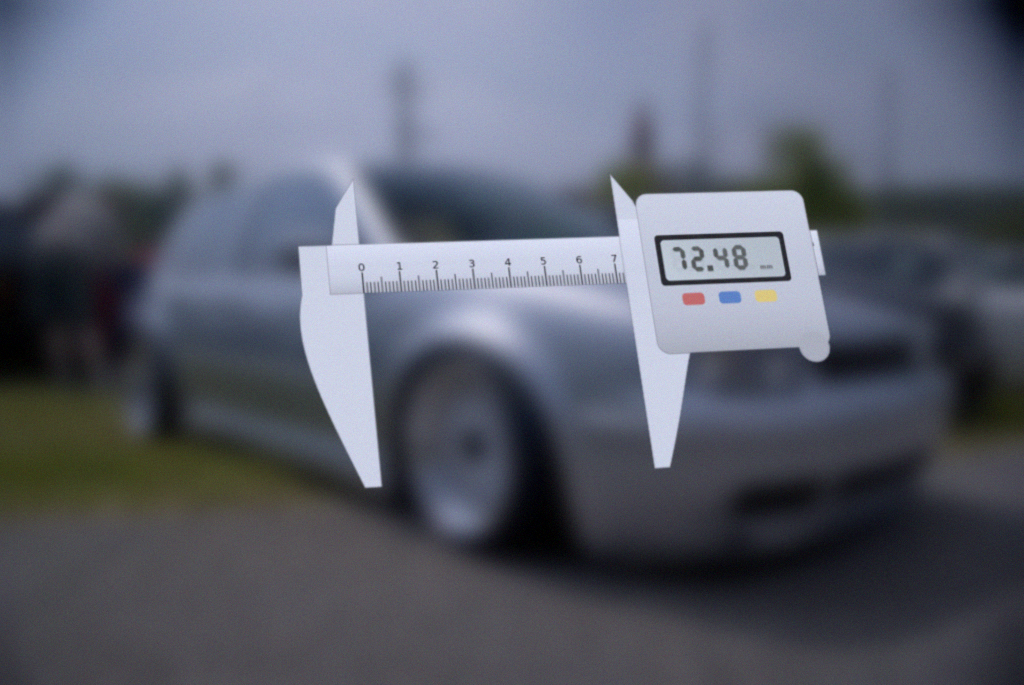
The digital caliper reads 72.48 mm
